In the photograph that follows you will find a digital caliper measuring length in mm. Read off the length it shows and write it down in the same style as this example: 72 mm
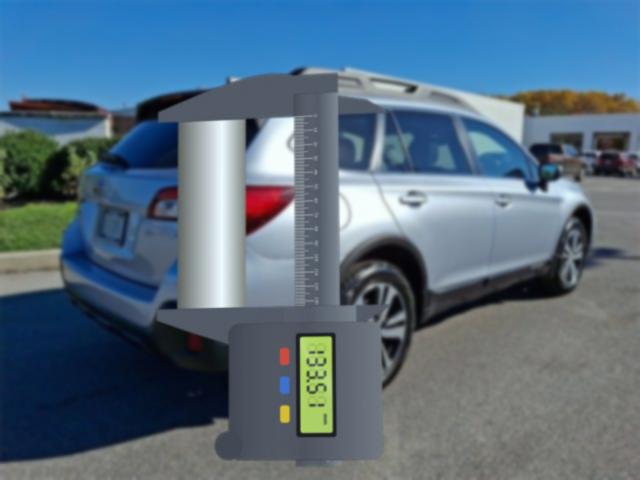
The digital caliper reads 133.51 mm
